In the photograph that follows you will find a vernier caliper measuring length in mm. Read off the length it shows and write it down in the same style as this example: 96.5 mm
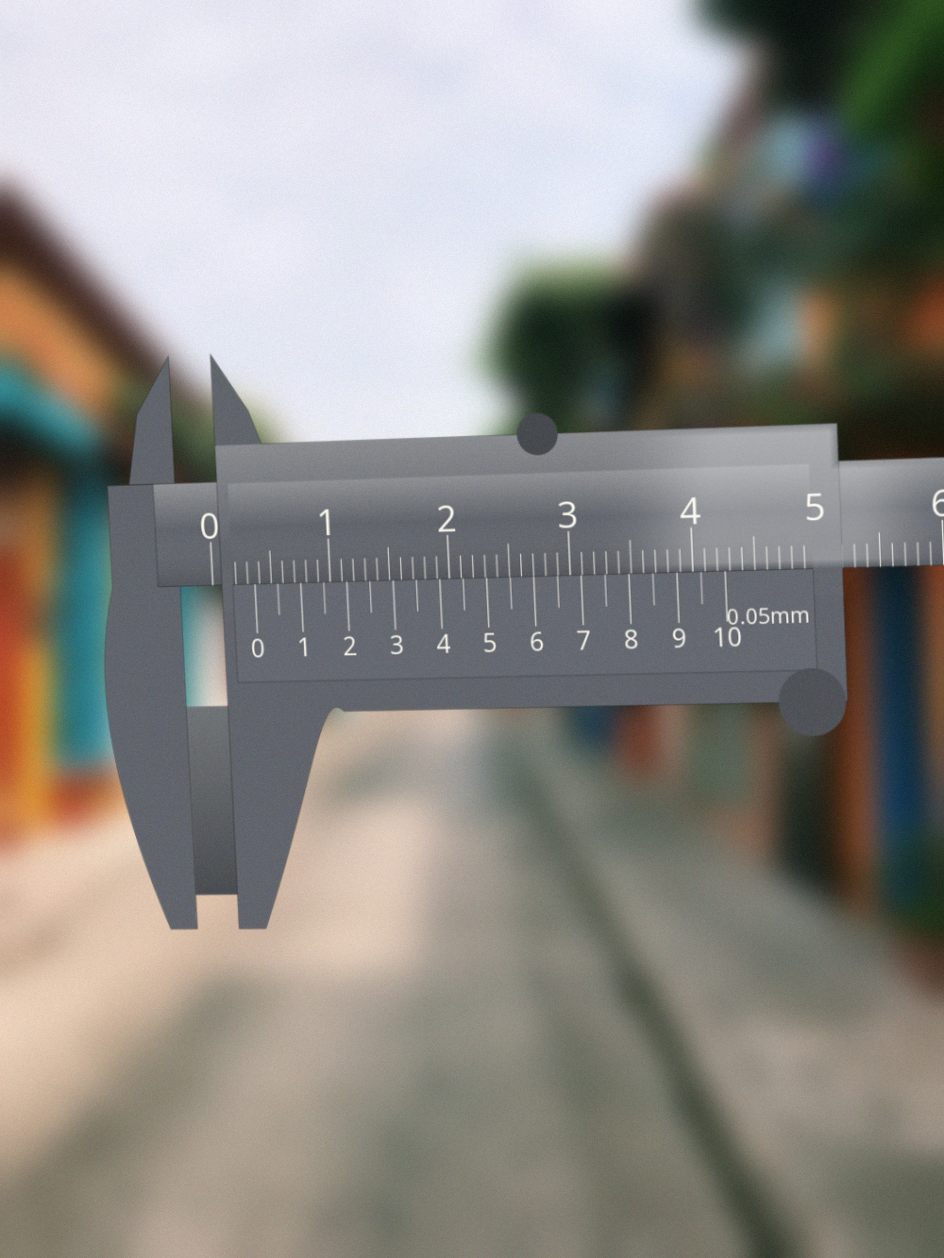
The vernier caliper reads 3.6 mm
